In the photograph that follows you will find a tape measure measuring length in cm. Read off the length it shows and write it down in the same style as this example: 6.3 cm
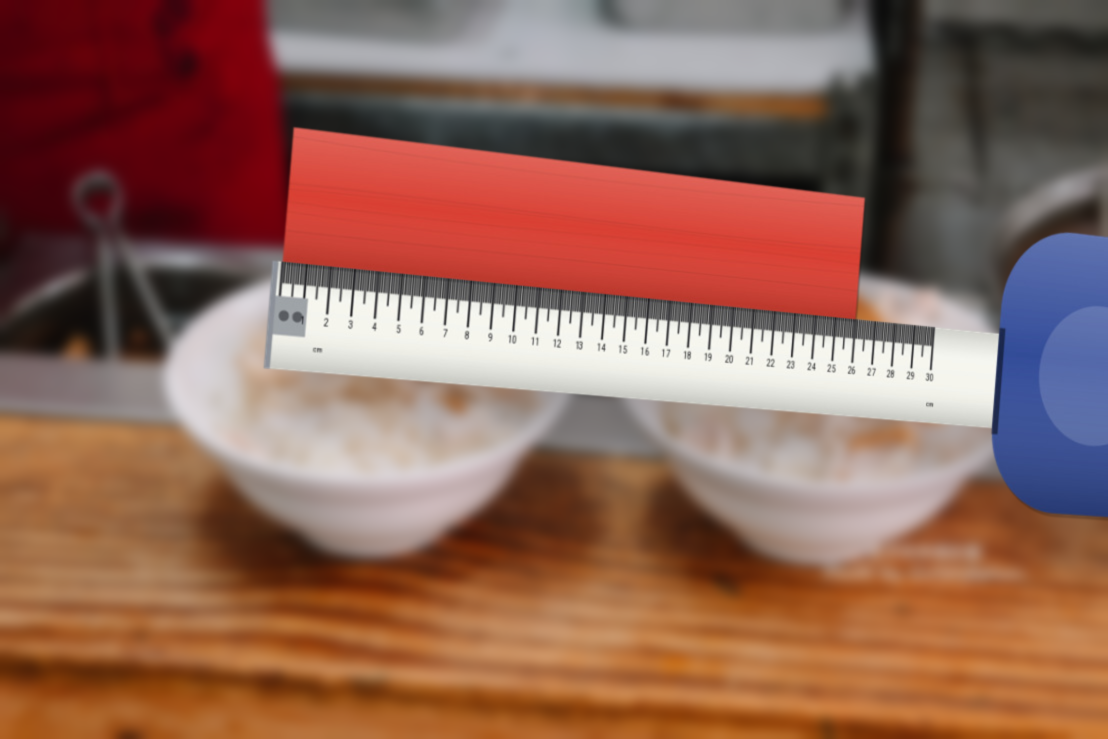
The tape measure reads 26 cm
